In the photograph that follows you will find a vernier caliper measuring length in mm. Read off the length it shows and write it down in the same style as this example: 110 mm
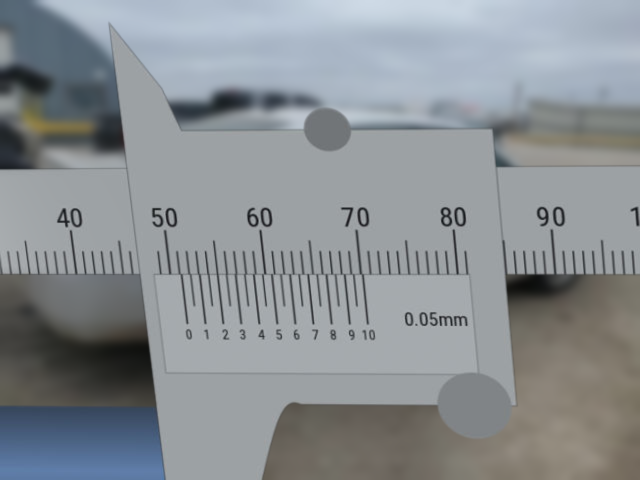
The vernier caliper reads 51.2 mm
